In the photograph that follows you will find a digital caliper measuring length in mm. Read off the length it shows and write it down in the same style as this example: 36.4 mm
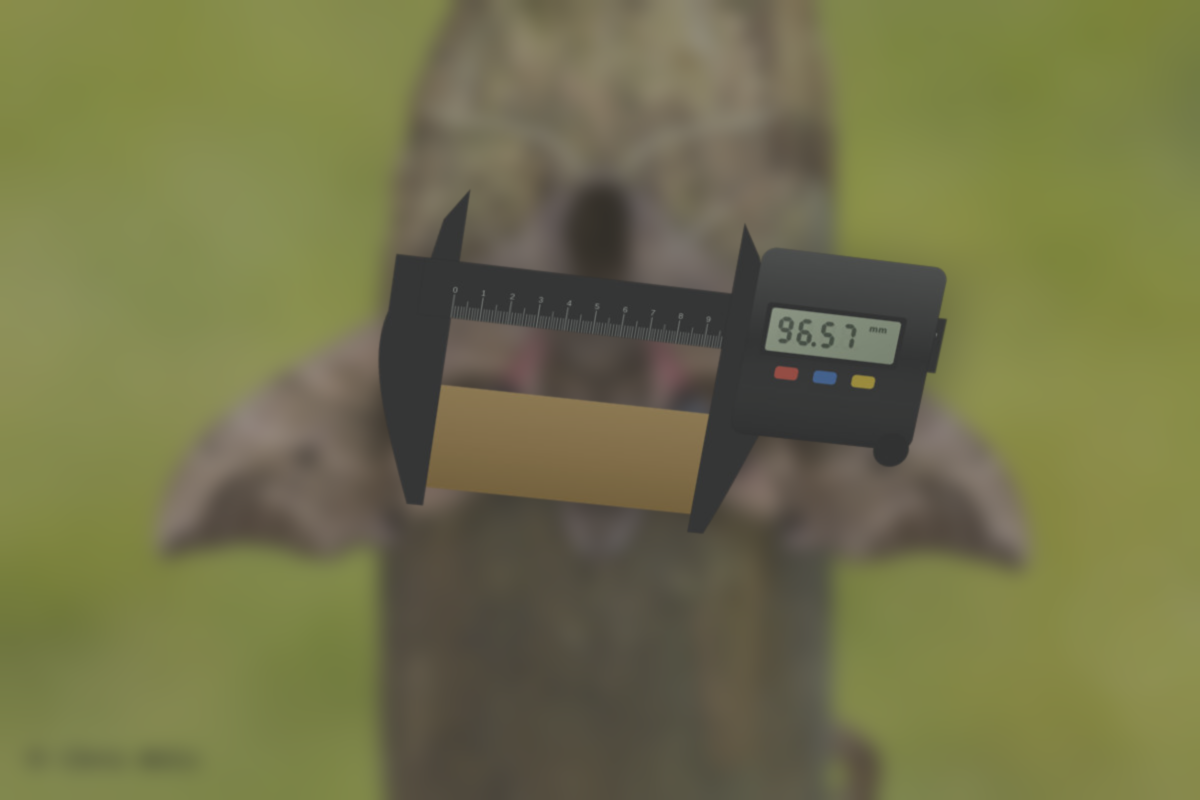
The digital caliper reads 96.57 mm
